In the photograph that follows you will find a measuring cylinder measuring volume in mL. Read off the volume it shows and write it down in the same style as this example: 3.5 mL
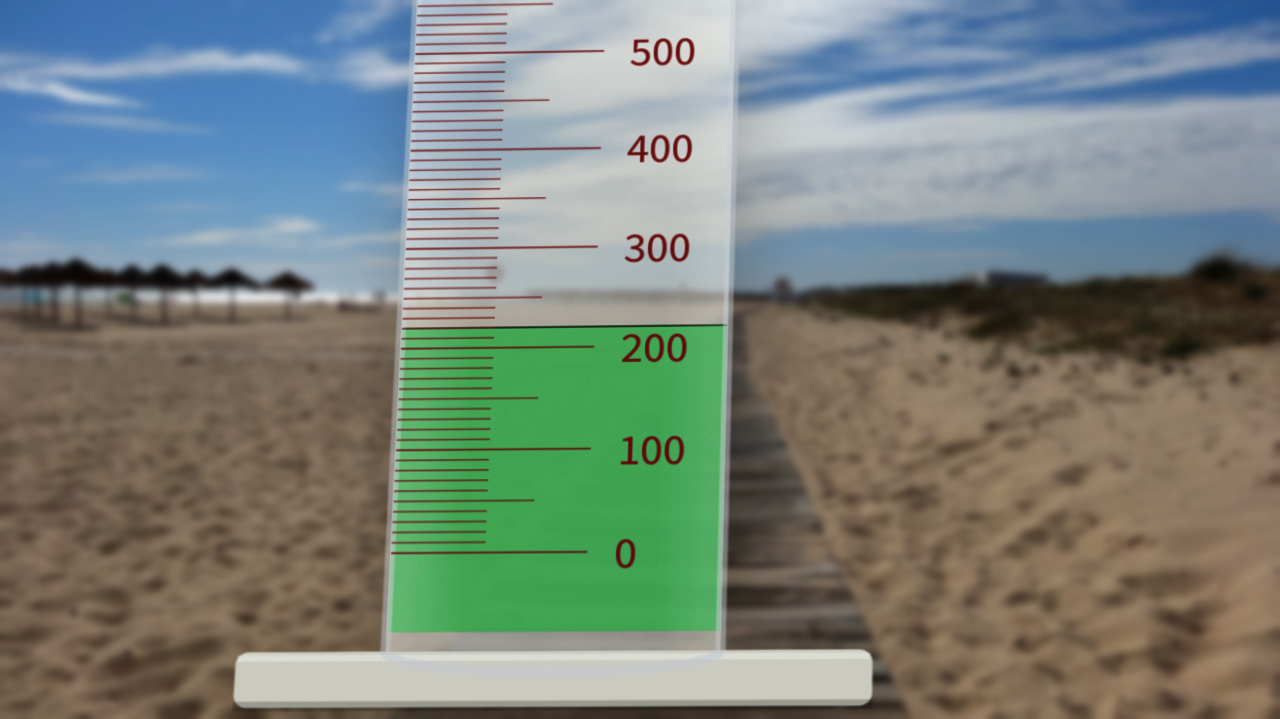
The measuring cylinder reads 220 mL
